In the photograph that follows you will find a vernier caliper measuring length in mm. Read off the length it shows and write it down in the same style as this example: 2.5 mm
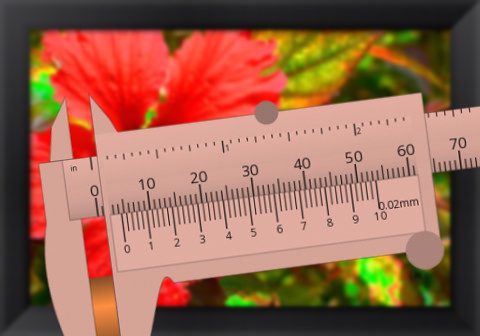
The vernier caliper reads 4.5 mm
